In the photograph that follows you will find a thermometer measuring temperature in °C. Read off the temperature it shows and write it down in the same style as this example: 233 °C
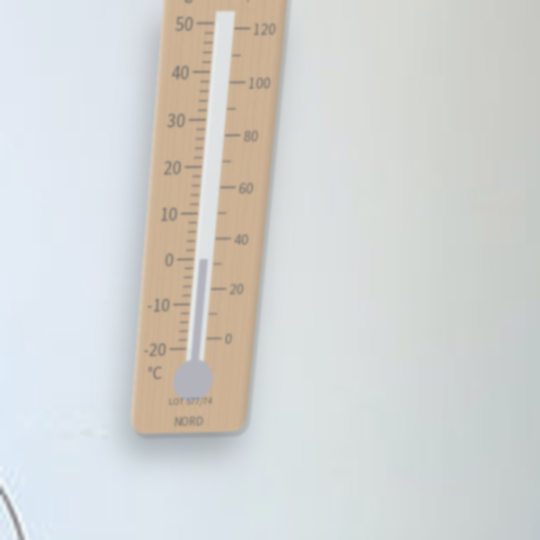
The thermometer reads 0 °C
